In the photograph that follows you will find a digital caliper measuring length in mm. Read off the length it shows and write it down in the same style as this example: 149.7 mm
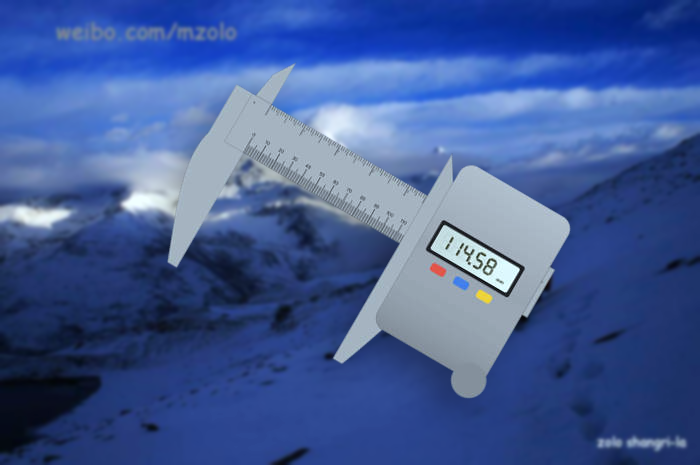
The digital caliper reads 114.58 mm
